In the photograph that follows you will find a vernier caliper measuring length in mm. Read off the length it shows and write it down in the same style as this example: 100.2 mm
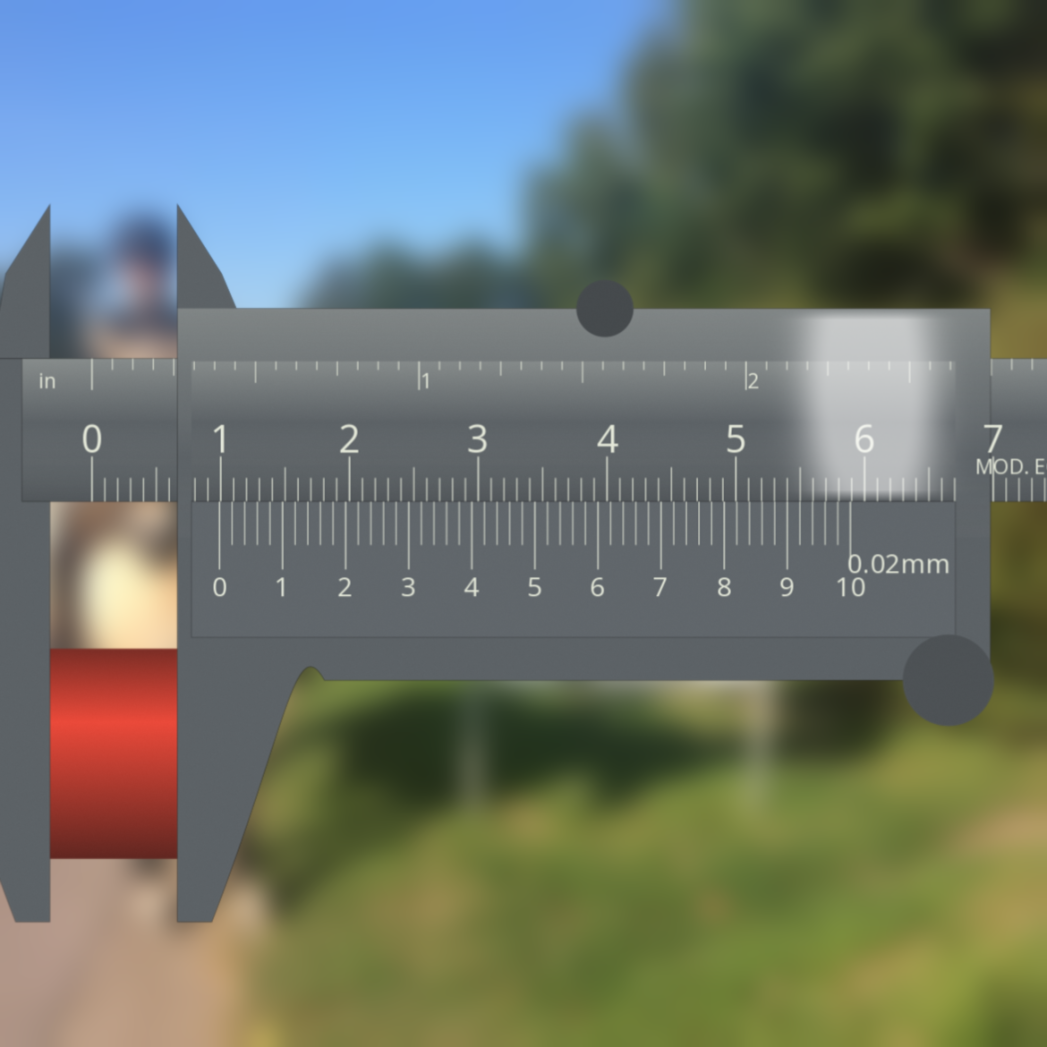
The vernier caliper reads 9.9 mm
